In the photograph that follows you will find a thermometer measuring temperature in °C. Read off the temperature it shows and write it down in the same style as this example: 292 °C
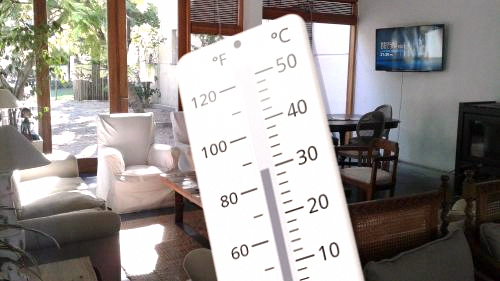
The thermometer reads 30 °C
